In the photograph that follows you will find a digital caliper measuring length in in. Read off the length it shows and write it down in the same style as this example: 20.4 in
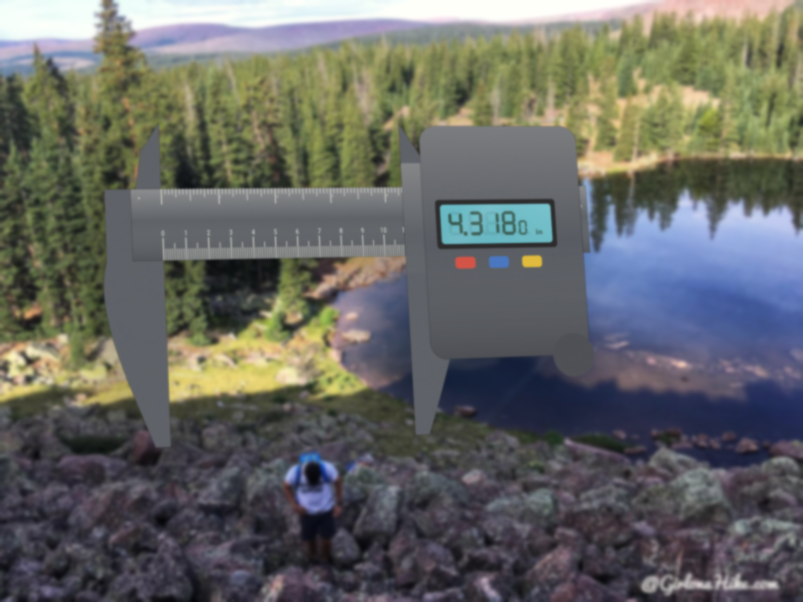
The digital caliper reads 4.3180 in
